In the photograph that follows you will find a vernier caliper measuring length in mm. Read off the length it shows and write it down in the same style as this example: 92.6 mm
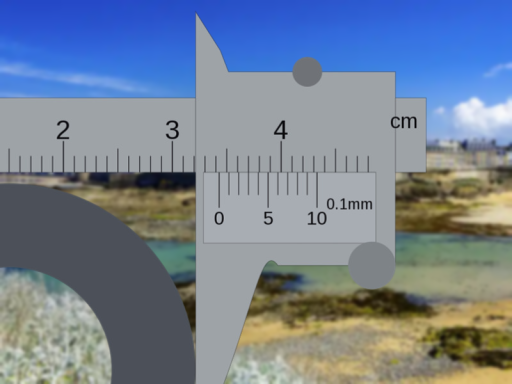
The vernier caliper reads 34.3 mm
